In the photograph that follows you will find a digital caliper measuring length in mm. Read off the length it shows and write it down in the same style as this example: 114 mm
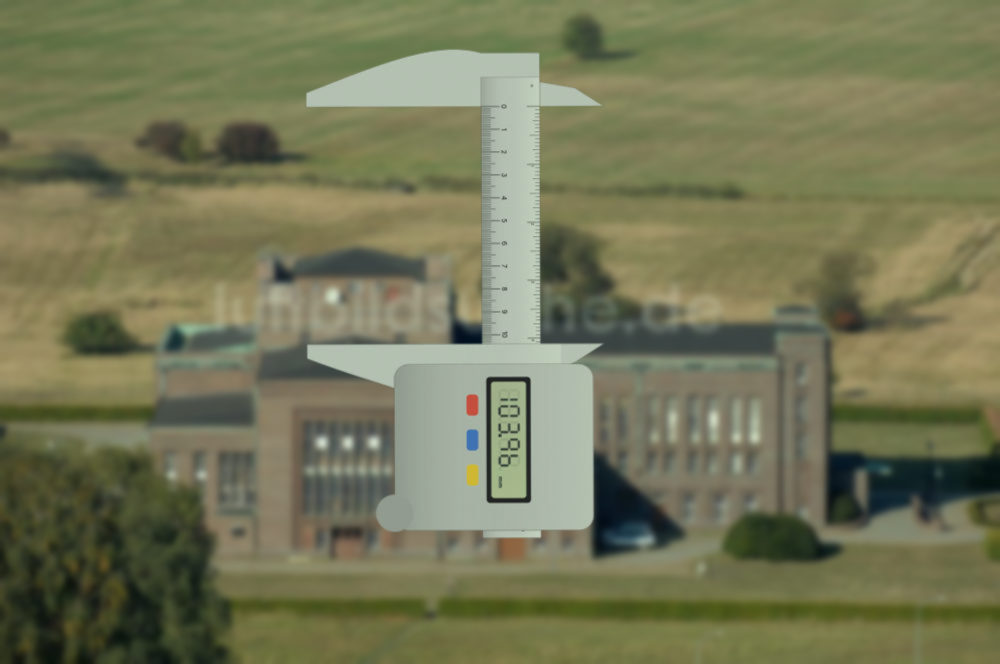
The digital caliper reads 103.96 mm
